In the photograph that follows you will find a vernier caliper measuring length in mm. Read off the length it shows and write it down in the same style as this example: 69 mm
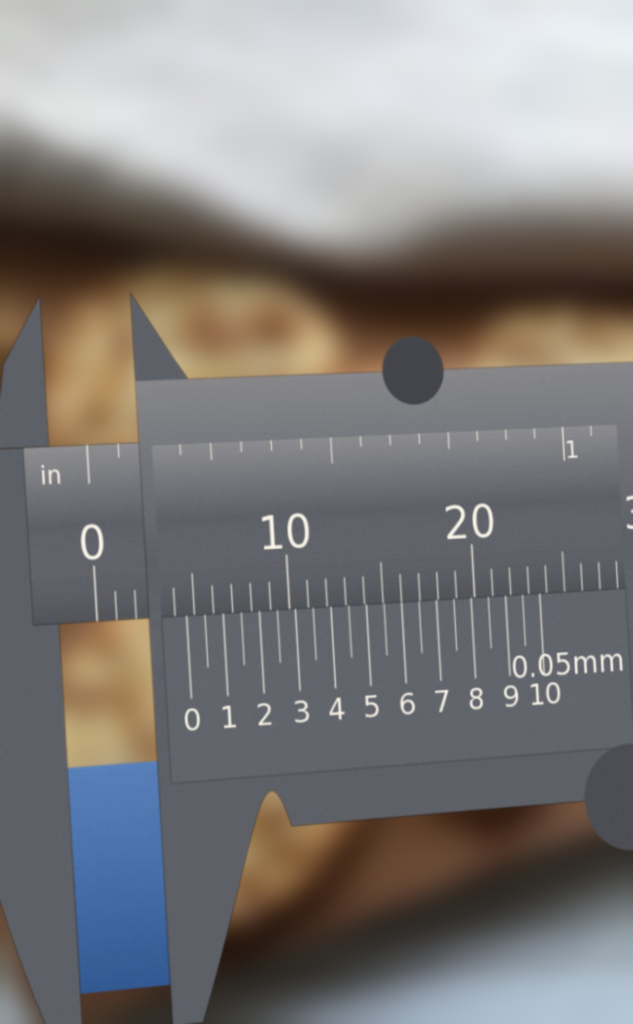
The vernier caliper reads 4.6 mm
